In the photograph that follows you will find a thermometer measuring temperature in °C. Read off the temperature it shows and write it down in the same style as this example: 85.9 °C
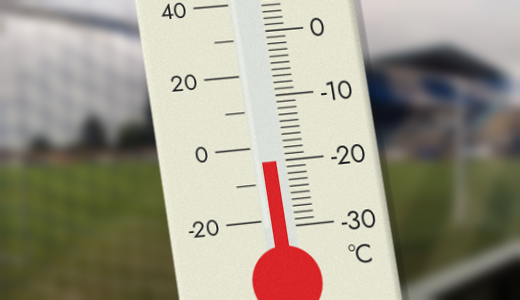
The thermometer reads -20 °C
